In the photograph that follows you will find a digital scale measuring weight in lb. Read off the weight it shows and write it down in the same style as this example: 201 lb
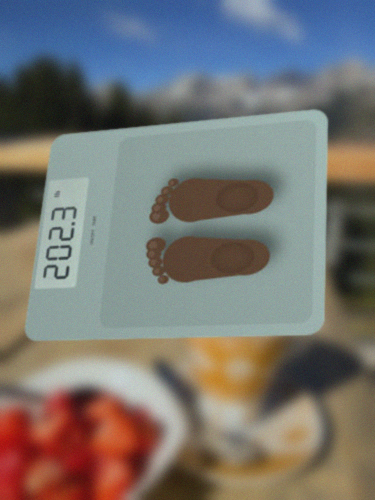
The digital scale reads 202.3 lb
